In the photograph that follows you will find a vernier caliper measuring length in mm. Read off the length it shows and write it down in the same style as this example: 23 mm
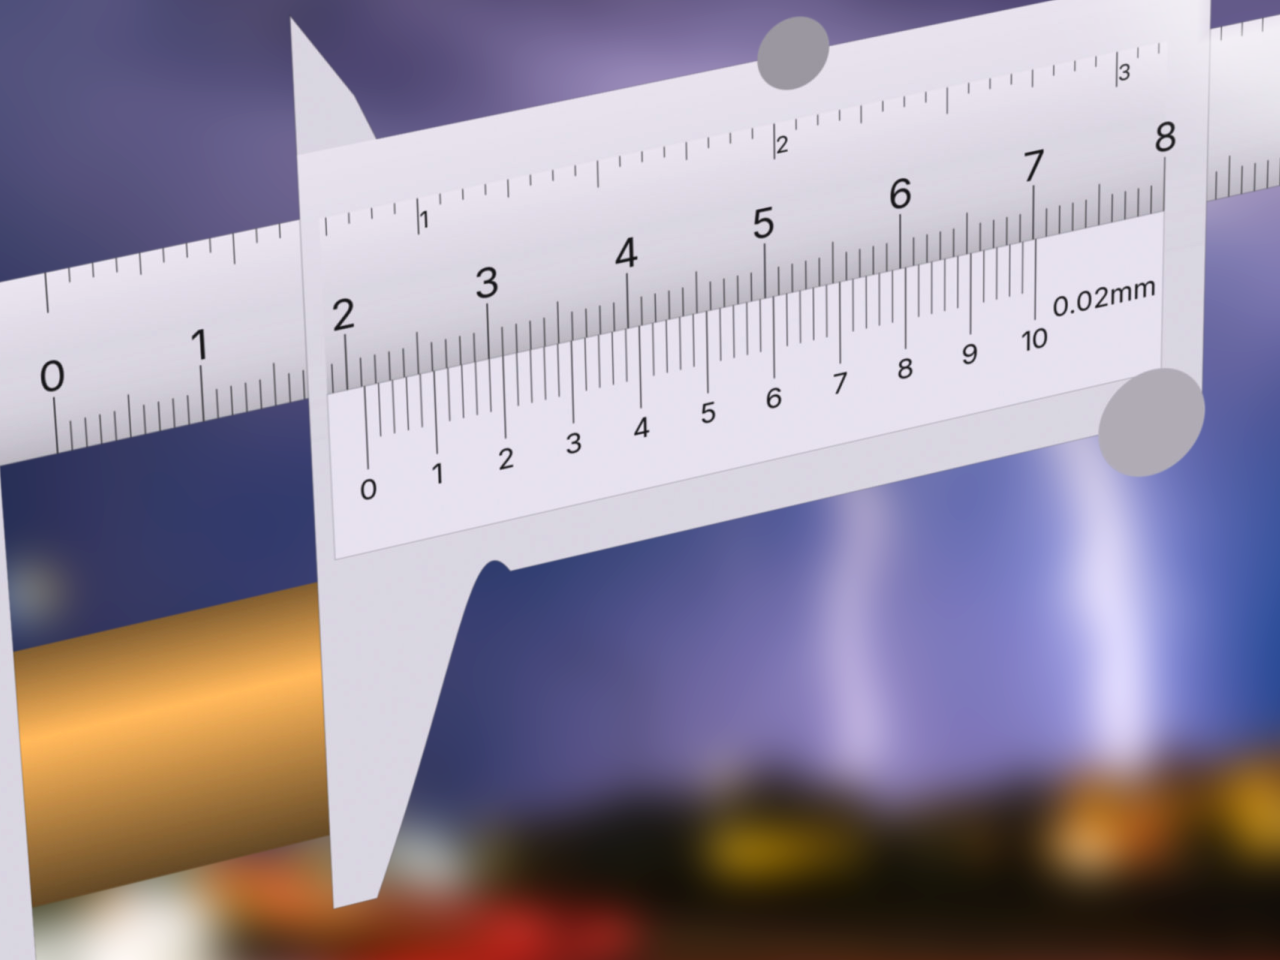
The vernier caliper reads 21.2 mm
